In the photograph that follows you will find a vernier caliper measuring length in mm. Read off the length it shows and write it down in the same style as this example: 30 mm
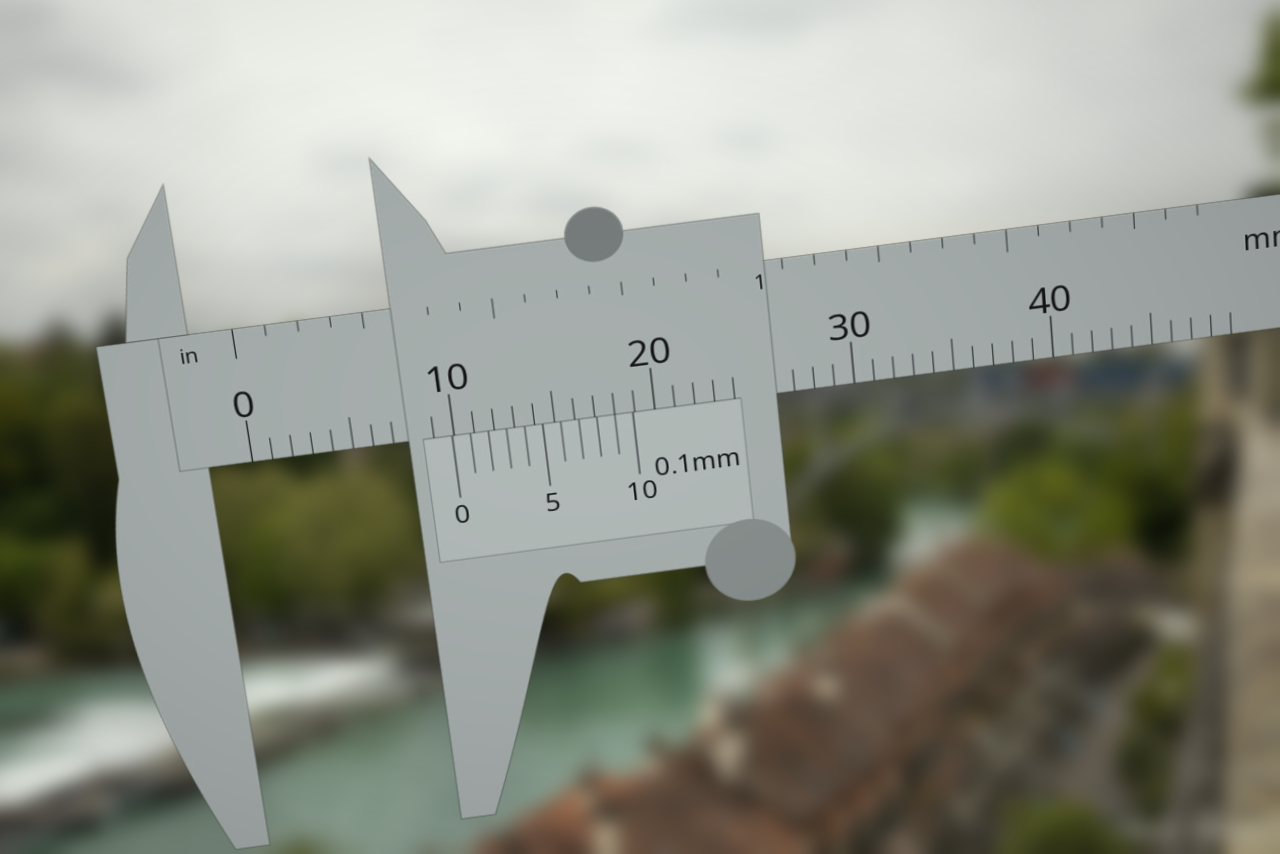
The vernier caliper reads 9.9 mm
